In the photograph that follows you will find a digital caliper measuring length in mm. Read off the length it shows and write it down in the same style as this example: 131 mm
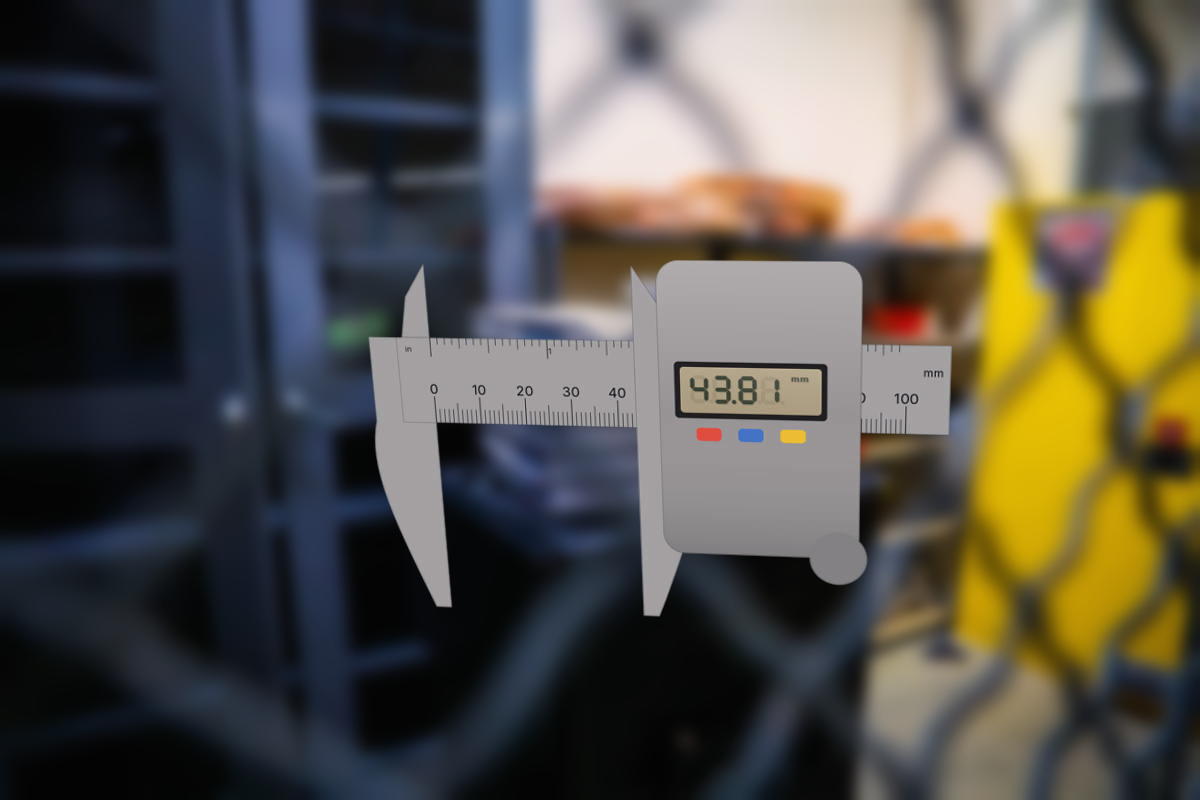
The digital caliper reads 43.81 mm
